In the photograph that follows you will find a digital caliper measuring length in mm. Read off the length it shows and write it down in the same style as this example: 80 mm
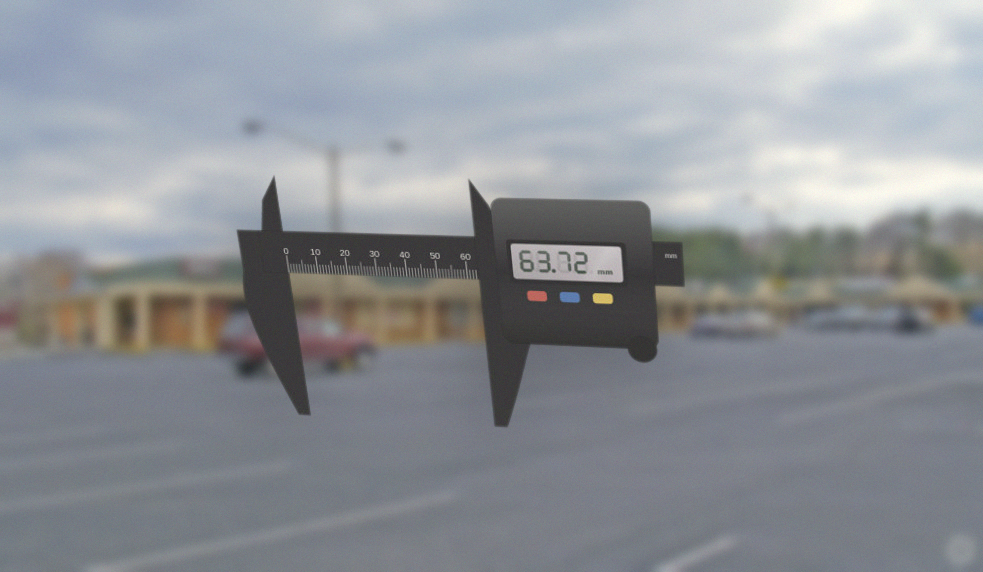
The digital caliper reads 63.72 mm
